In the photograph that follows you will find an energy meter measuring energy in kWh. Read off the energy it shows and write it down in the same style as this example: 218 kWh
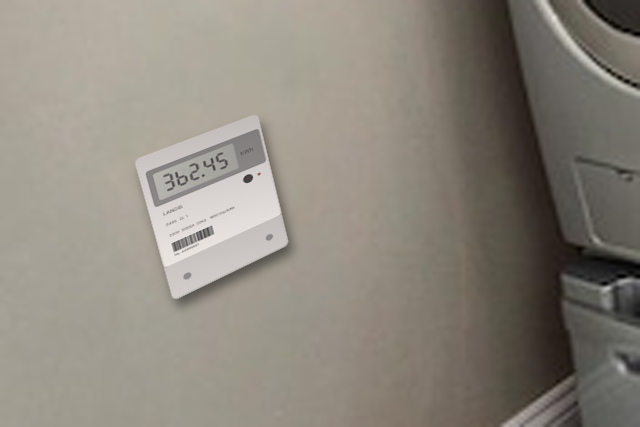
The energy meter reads 362.45 kWh
